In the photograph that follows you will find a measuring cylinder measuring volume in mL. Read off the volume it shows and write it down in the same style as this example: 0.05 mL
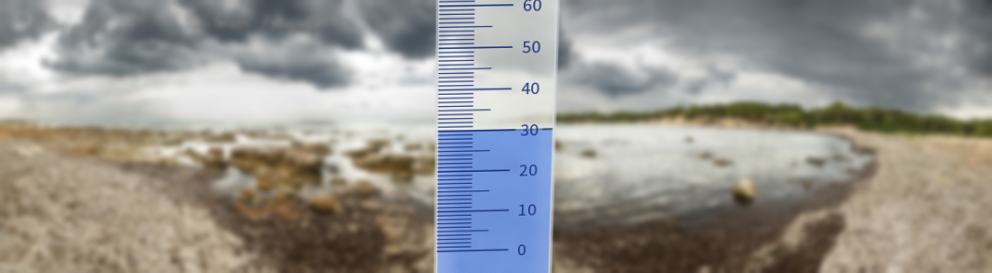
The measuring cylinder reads 30 mL
